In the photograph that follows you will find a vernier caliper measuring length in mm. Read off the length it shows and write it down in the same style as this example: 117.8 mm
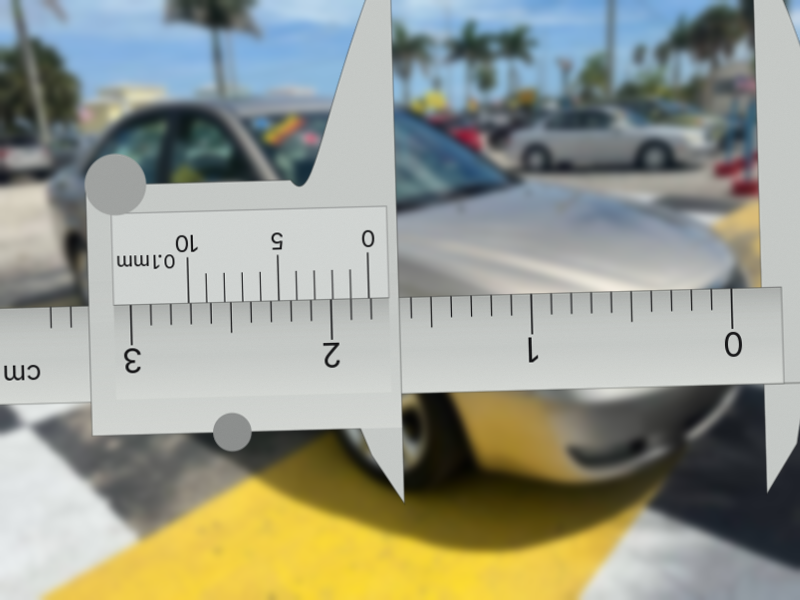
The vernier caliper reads 18.1 mm
